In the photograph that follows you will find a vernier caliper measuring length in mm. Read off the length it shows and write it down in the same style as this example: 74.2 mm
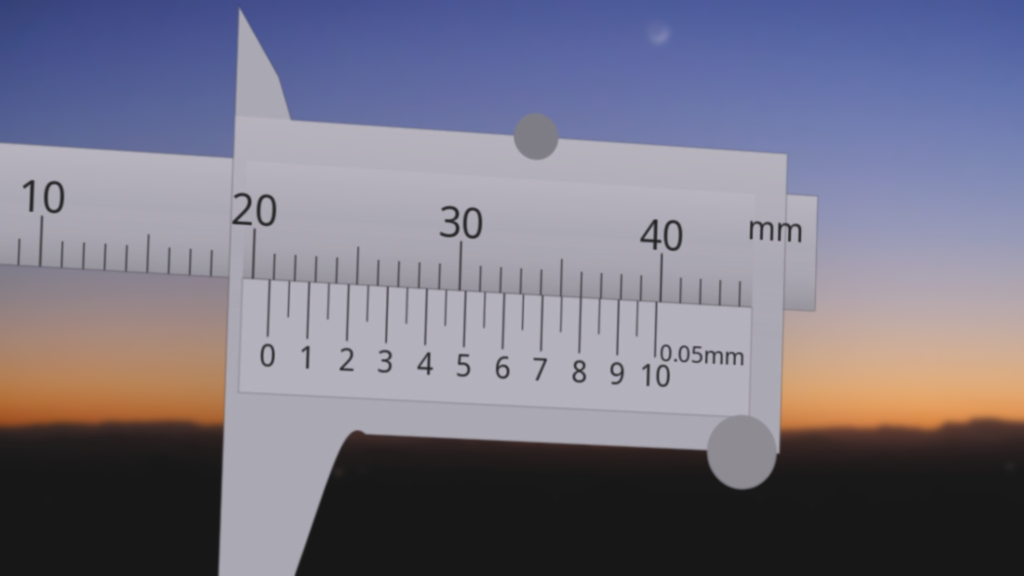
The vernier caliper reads 20.8 mm
